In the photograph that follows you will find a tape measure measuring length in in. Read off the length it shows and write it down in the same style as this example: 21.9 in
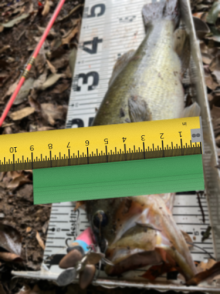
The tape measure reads 9 in
